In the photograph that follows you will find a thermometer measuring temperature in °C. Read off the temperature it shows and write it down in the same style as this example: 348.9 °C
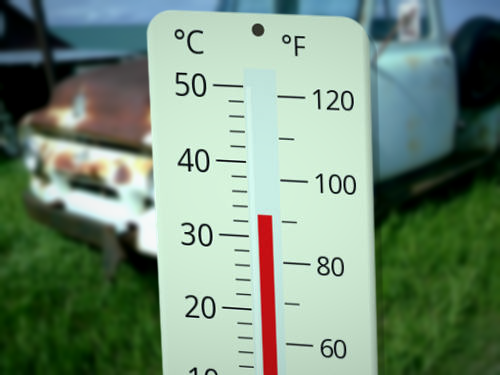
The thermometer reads 33 °C
